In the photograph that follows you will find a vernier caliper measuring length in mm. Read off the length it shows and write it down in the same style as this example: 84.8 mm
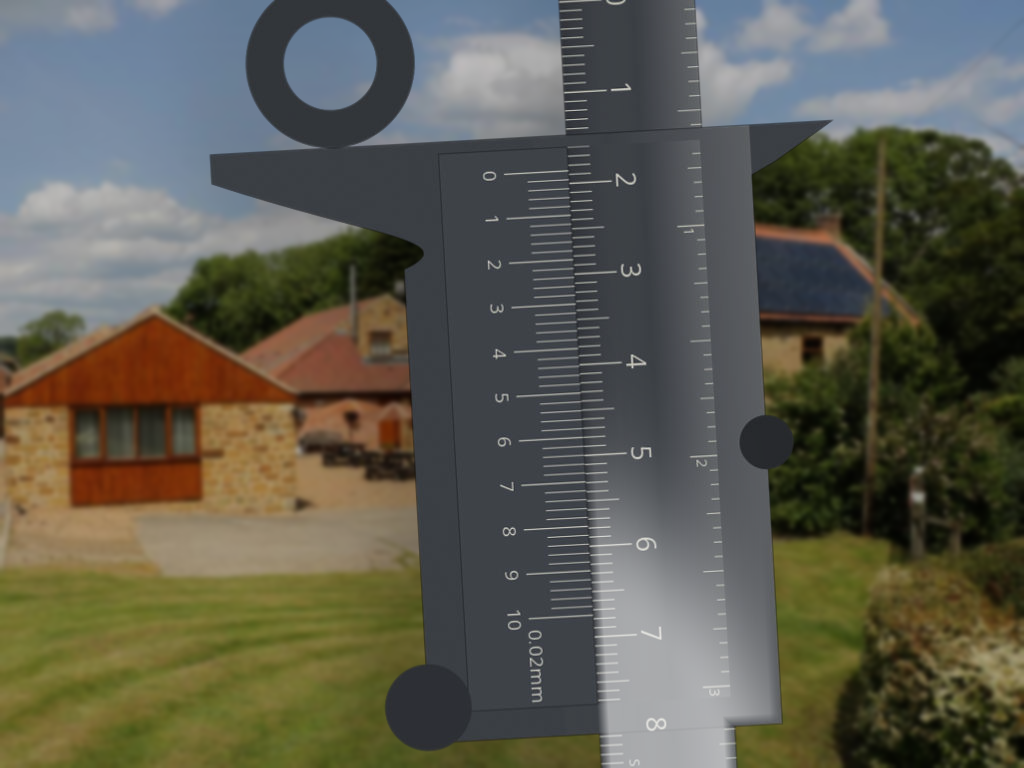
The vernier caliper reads 18.6 mm
